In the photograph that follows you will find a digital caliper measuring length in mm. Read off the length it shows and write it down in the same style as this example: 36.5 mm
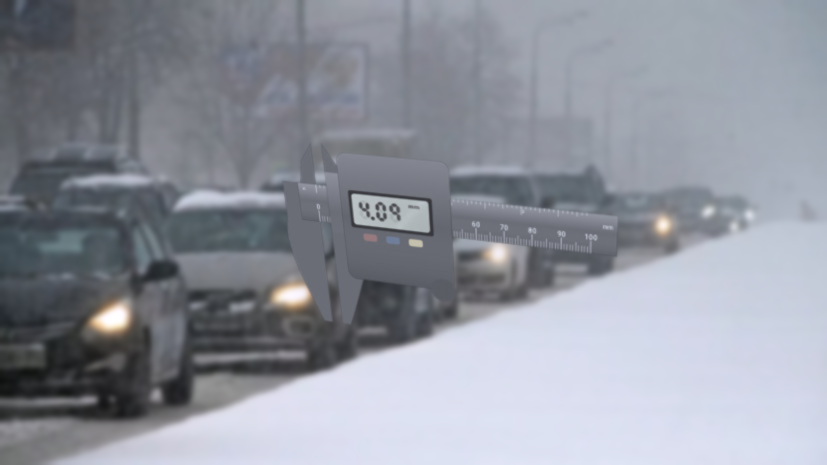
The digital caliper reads 4.09 mm
